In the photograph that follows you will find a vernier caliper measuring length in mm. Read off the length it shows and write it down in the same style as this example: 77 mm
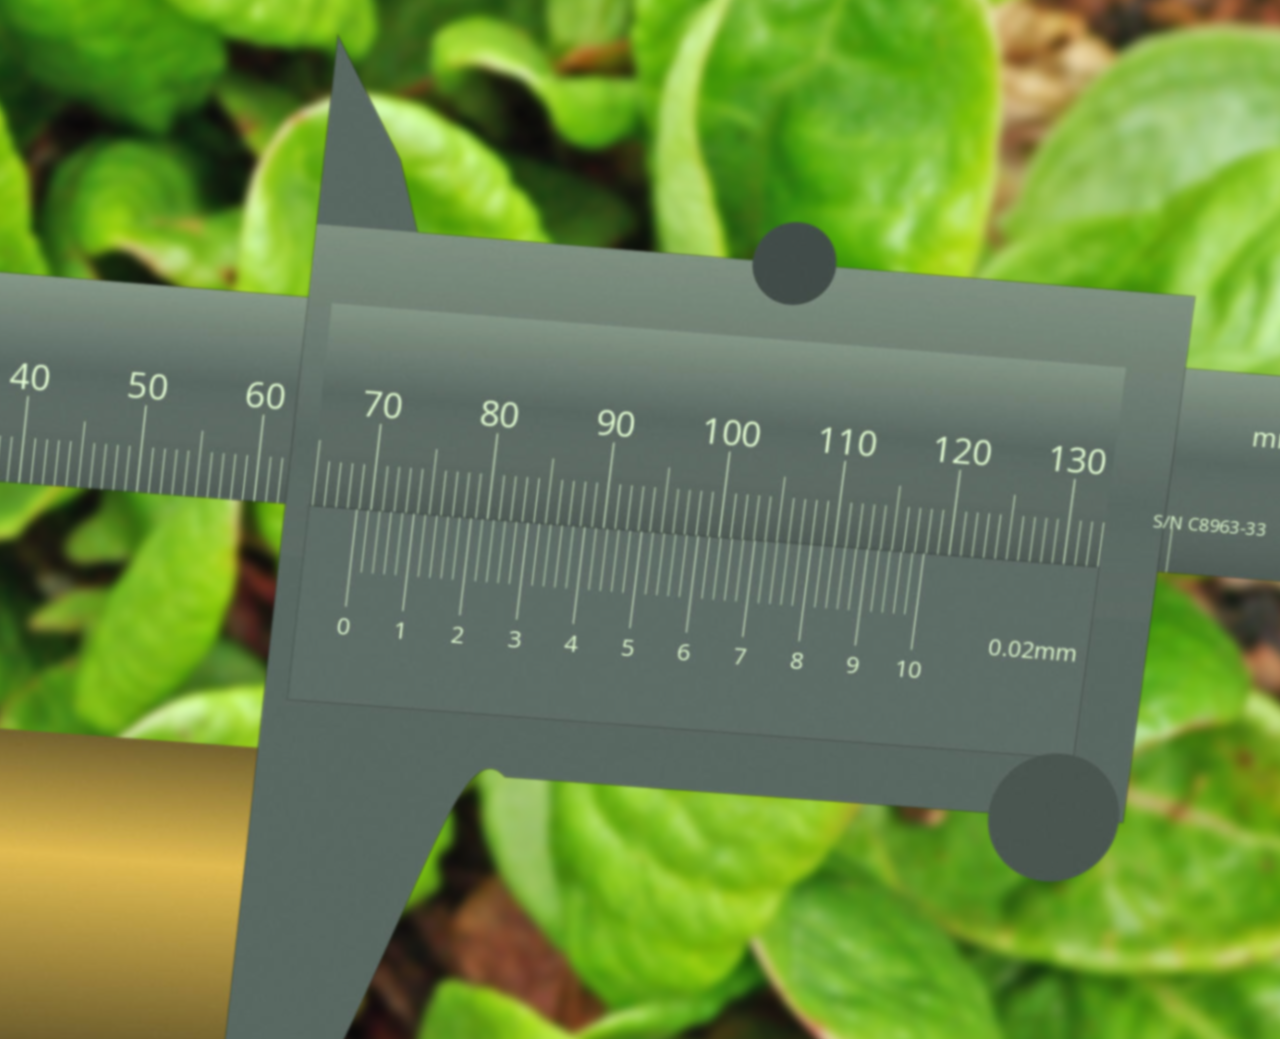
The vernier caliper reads 68.8 mm
